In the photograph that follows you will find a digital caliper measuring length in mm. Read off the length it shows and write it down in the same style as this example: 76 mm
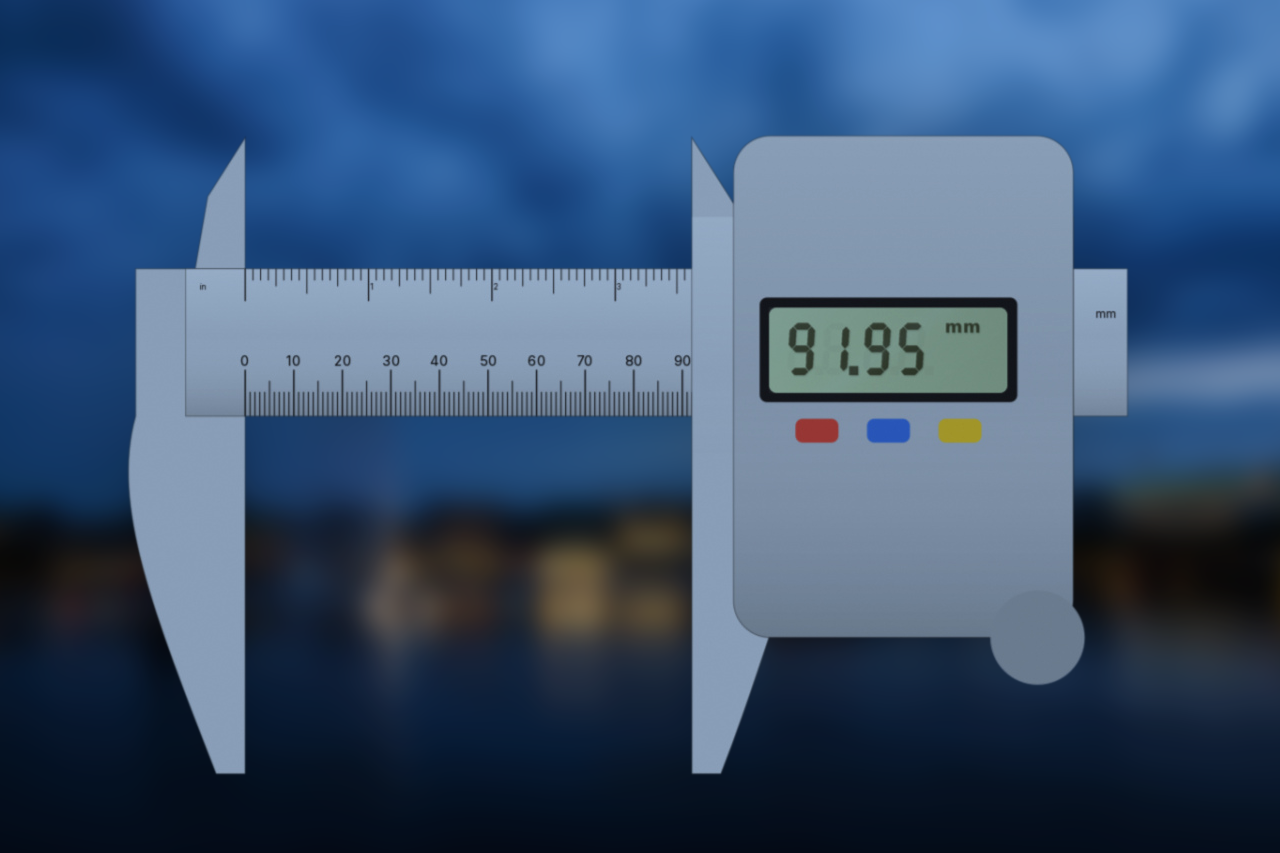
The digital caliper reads 91.95 mm
